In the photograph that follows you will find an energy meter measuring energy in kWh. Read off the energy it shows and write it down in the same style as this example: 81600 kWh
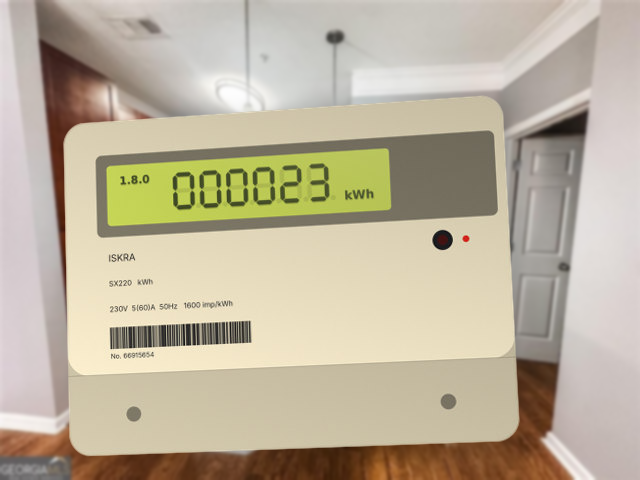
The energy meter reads 23 kWh
